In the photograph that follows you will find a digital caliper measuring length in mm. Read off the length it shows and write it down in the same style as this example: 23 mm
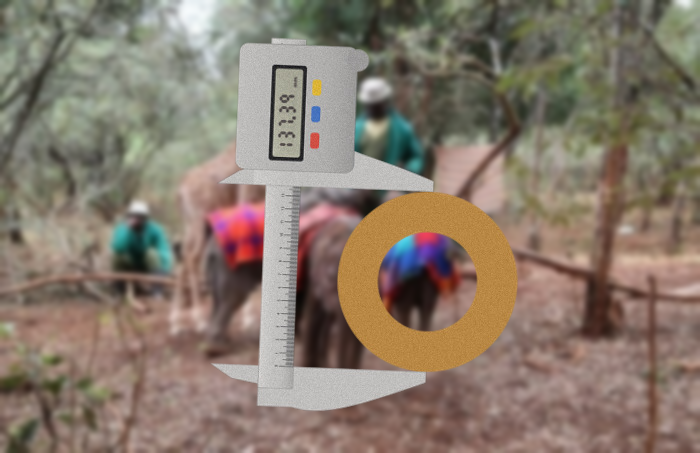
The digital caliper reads 137.39 mm
